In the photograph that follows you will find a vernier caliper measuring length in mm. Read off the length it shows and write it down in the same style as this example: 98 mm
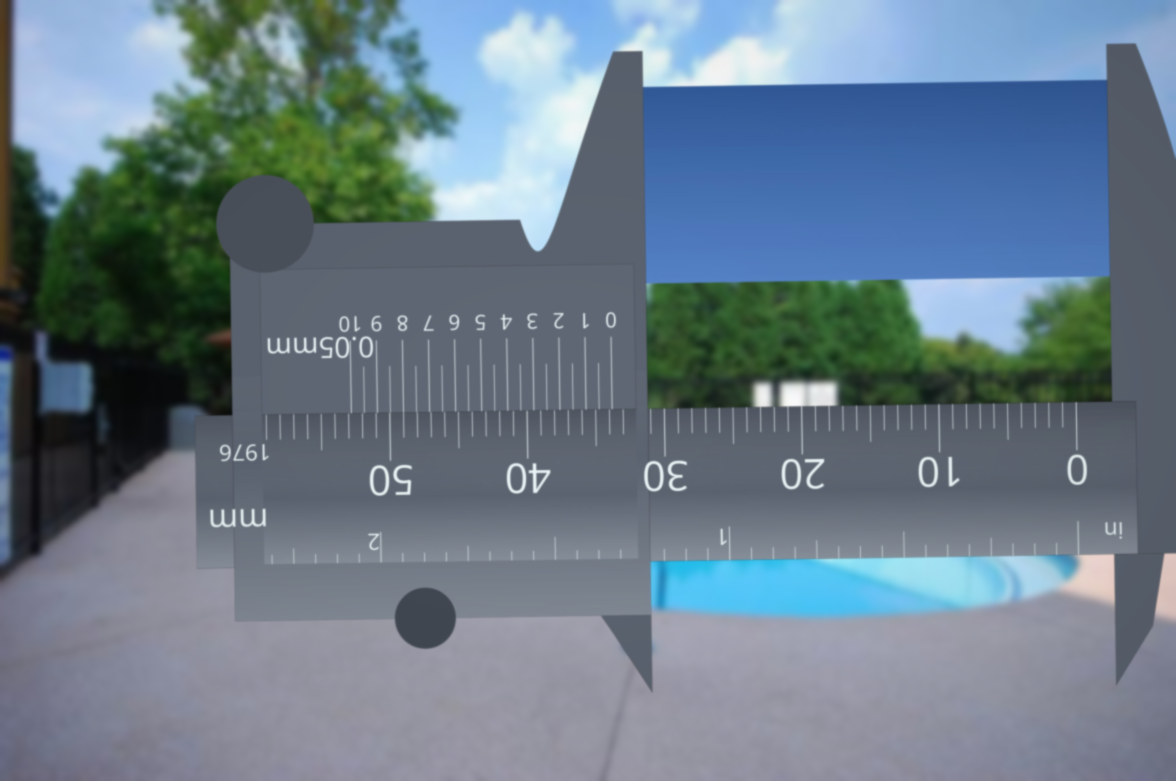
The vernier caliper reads 33.8 mm
